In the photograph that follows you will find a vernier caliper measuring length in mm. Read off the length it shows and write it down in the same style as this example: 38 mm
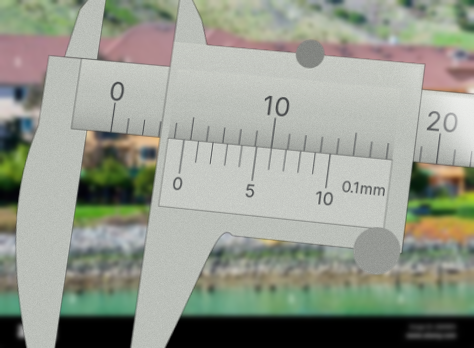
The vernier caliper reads 4.6 mm
